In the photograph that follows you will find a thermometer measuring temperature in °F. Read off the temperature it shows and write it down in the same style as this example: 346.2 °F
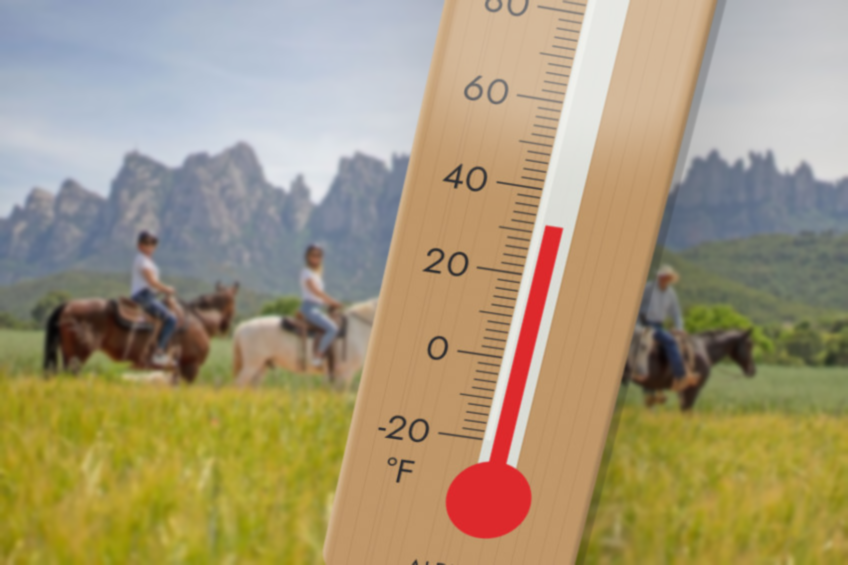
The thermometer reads 32 °F
